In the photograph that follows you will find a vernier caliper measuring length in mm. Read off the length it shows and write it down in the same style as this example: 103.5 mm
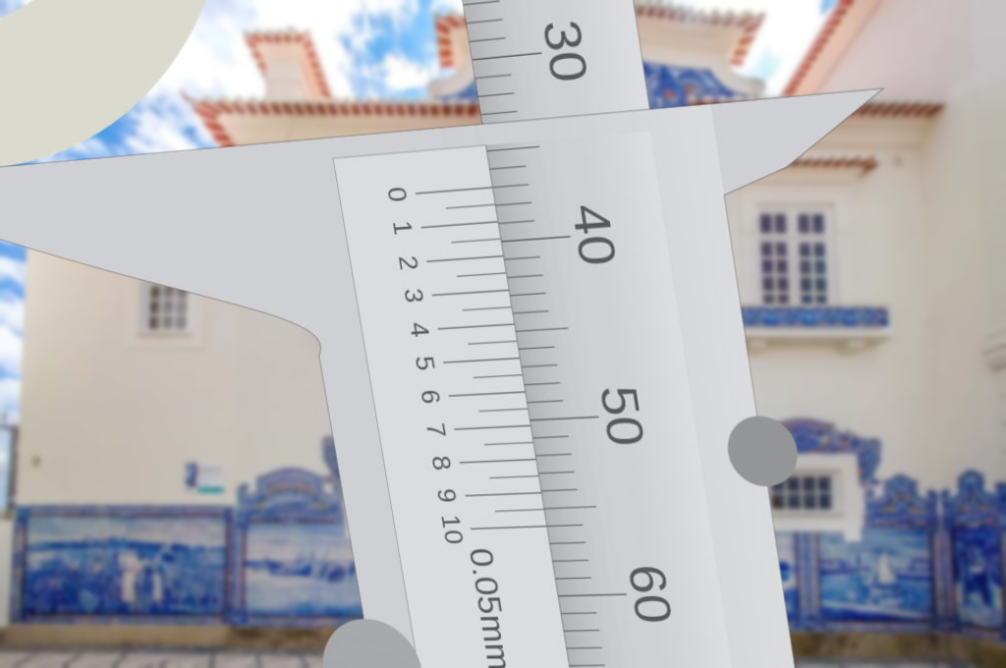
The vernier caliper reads 37.0 mm
